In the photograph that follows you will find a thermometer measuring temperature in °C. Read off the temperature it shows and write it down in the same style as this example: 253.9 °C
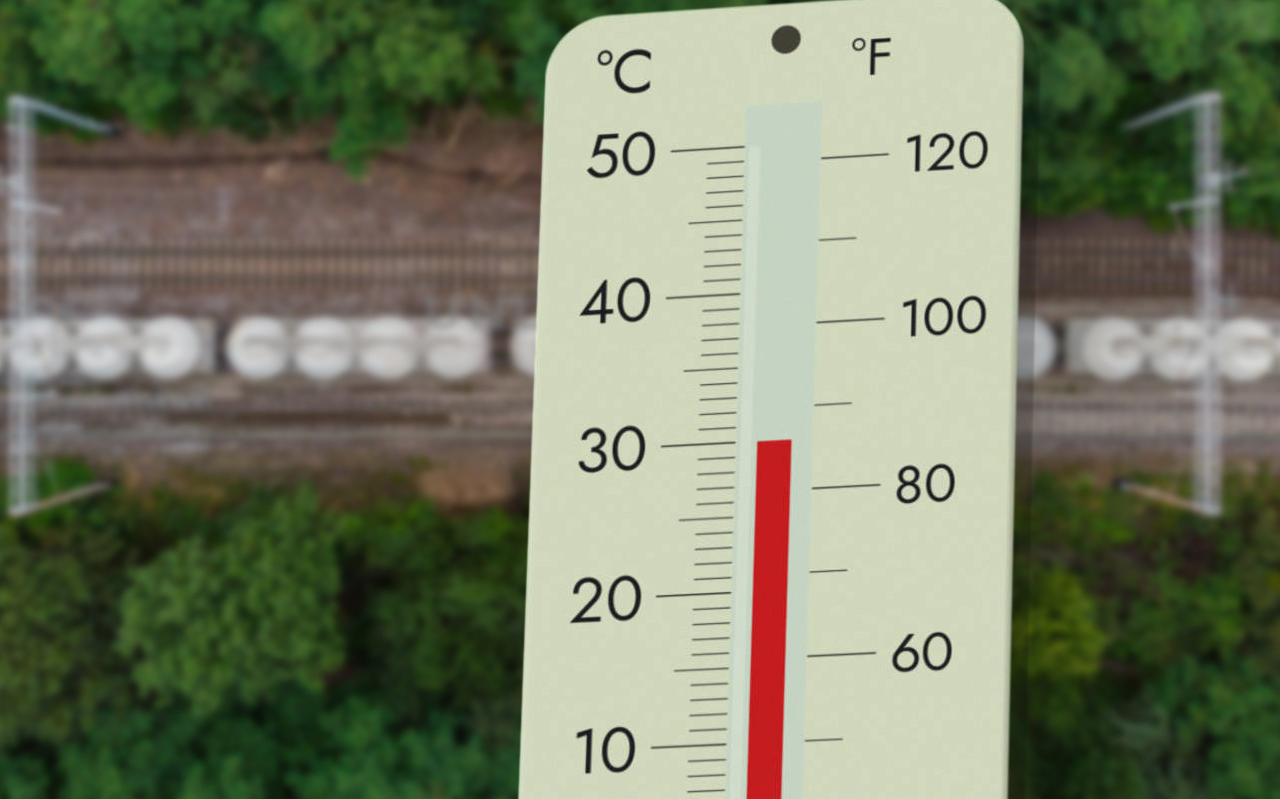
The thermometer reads 30 °C
